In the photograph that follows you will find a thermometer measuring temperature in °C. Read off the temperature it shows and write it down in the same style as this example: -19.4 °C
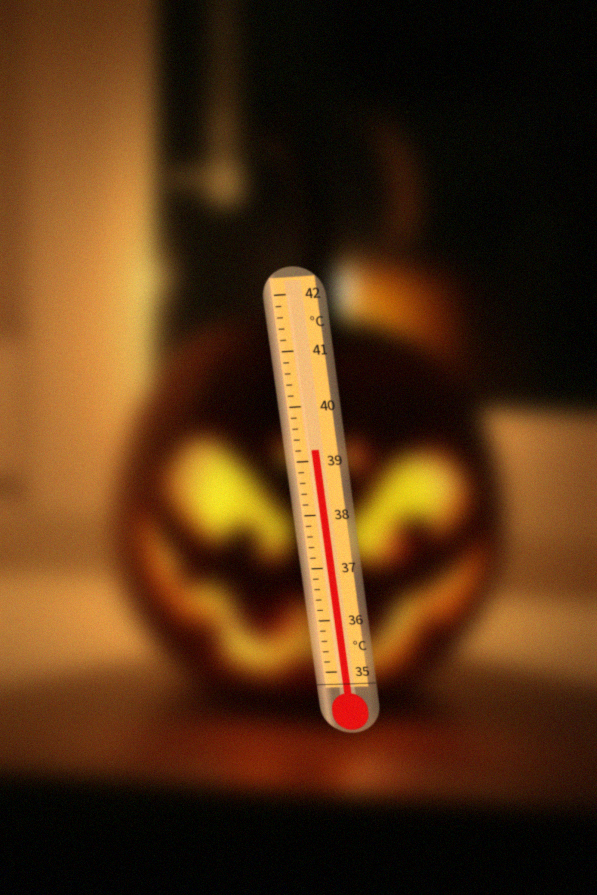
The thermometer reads 39.2 °C
